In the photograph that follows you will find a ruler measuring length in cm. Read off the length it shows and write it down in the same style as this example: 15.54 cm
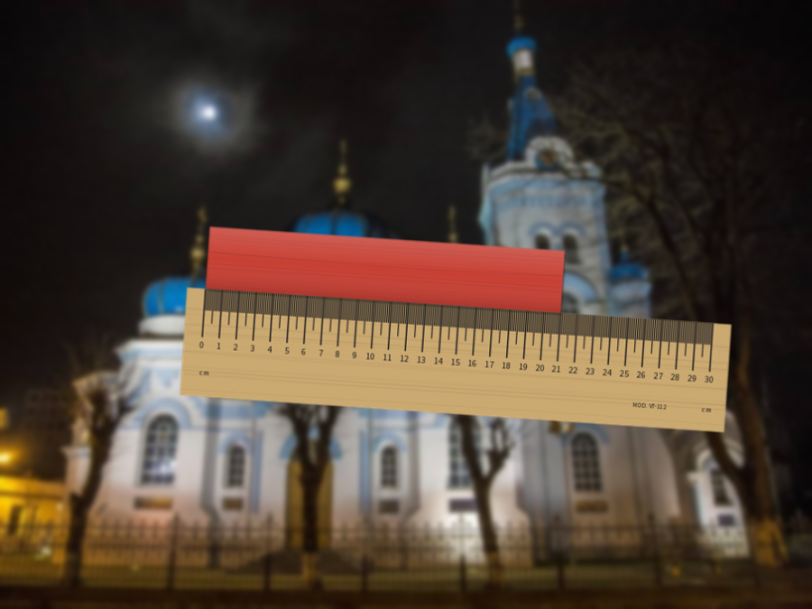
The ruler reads 21 cm
